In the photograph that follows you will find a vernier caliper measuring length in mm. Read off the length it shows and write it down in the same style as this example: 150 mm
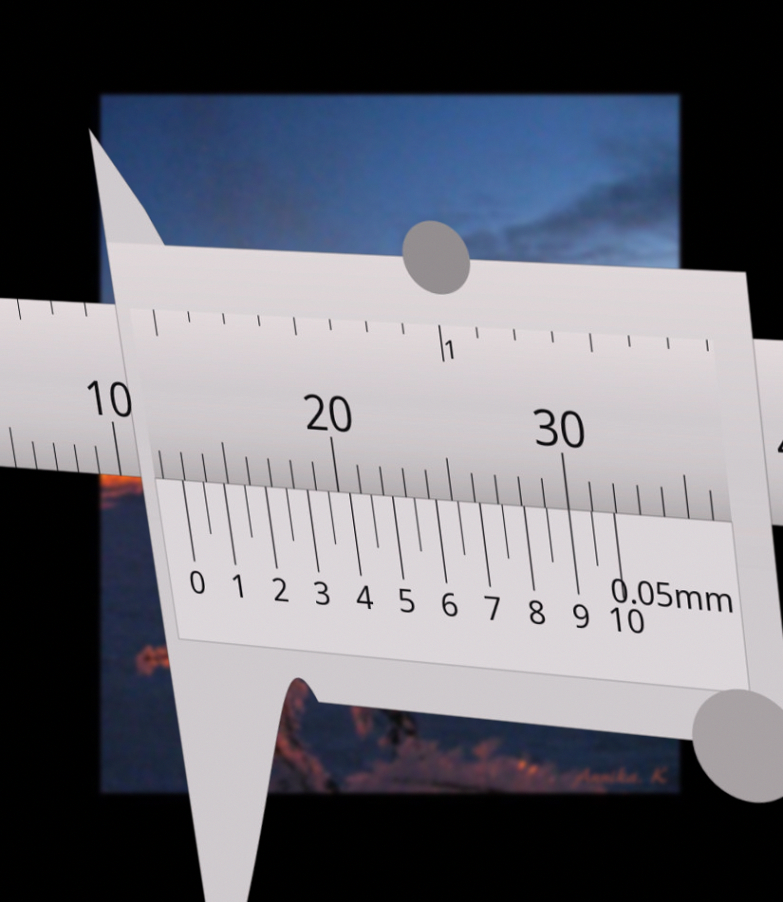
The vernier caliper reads 12.90 mm
